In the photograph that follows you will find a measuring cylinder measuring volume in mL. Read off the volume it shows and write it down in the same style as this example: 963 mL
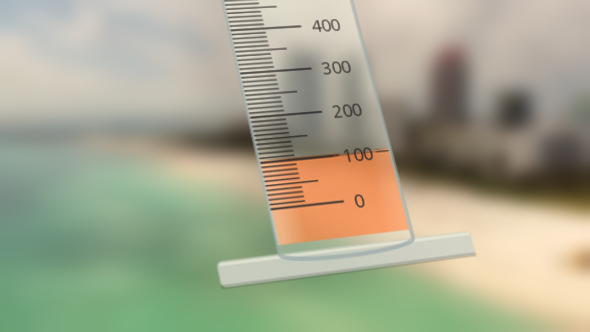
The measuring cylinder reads 100 mL
